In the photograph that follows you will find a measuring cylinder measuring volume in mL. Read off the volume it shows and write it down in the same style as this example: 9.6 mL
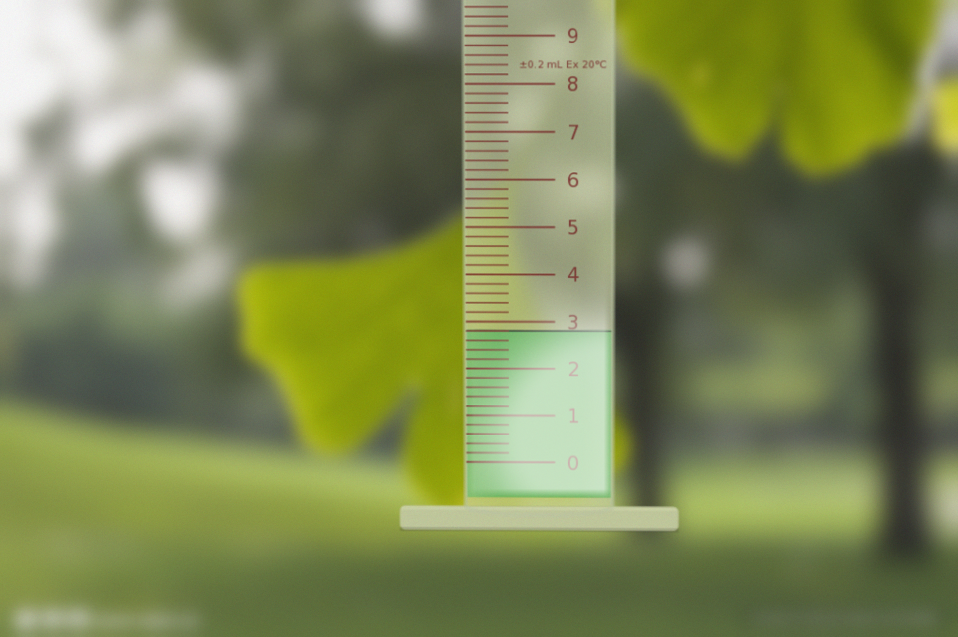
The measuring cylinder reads 2.8 mL
